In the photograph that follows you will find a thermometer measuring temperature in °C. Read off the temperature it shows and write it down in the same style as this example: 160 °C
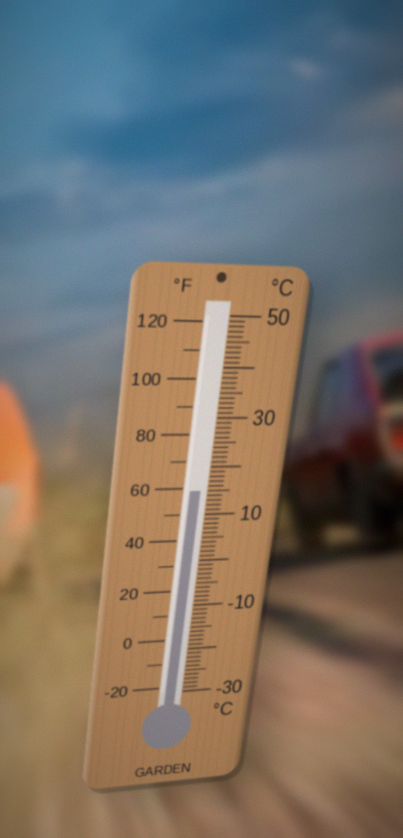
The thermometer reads 15 °C
